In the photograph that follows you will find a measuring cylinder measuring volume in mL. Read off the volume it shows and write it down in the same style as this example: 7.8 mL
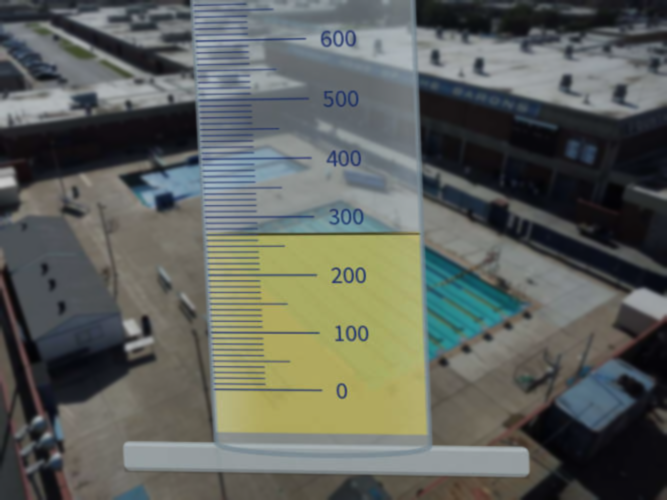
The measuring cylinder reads 270 mL
